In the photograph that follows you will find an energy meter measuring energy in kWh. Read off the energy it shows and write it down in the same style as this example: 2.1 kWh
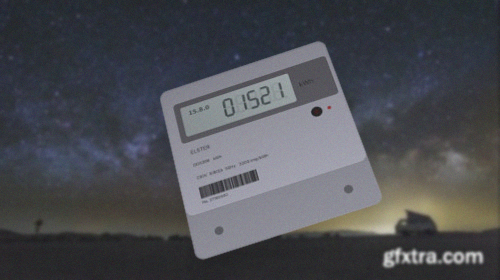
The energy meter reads 1521 kWh
